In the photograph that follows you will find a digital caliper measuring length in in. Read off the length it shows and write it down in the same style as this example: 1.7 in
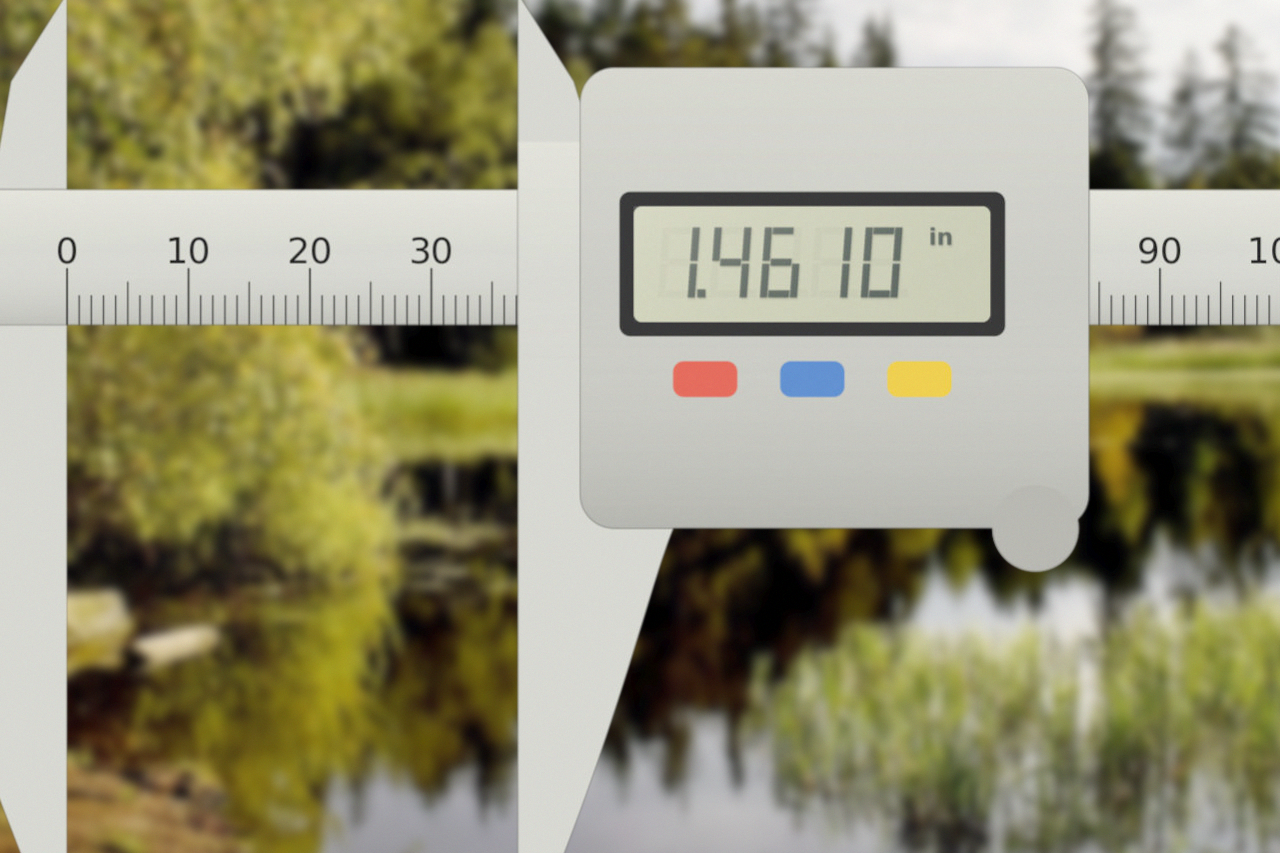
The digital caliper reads 1.4610 in
